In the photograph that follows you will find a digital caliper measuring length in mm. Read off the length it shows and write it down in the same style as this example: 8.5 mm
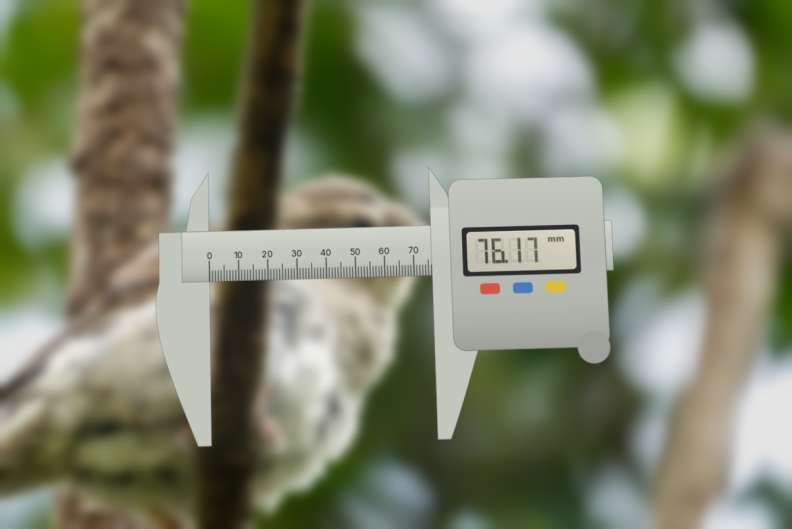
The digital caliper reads 76.17 mm
